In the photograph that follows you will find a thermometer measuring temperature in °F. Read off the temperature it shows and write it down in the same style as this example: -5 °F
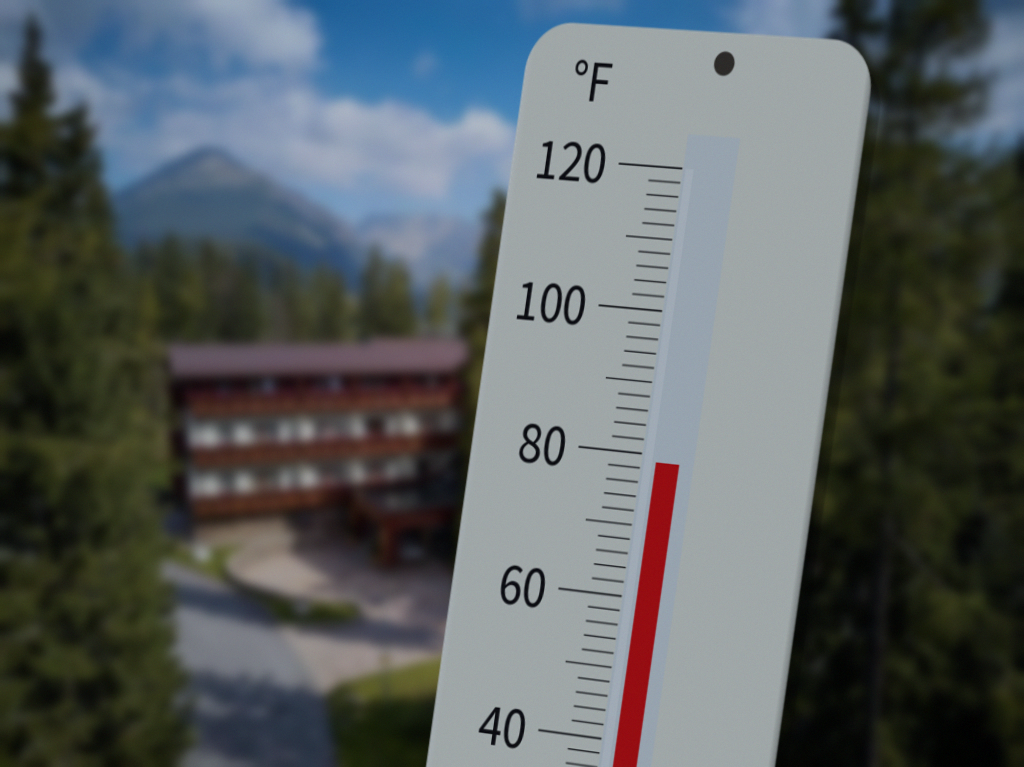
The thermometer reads 79 °F
